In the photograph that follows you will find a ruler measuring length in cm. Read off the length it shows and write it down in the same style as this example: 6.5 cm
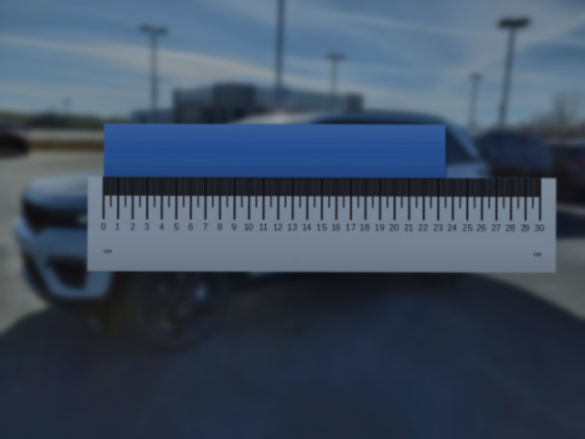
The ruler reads 23.5 cm
